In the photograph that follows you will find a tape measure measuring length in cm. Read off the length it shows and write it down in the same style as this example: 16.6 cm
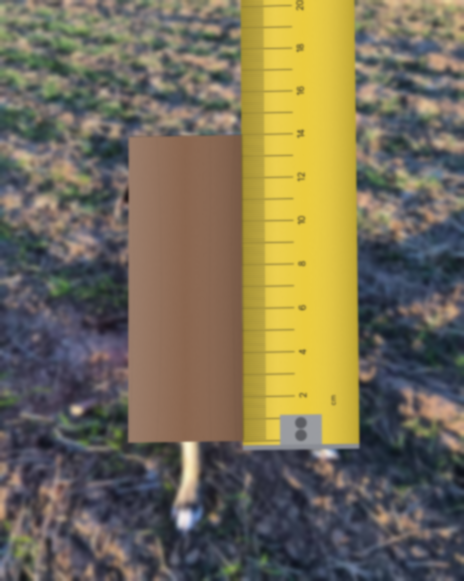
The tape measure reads 14 cm
